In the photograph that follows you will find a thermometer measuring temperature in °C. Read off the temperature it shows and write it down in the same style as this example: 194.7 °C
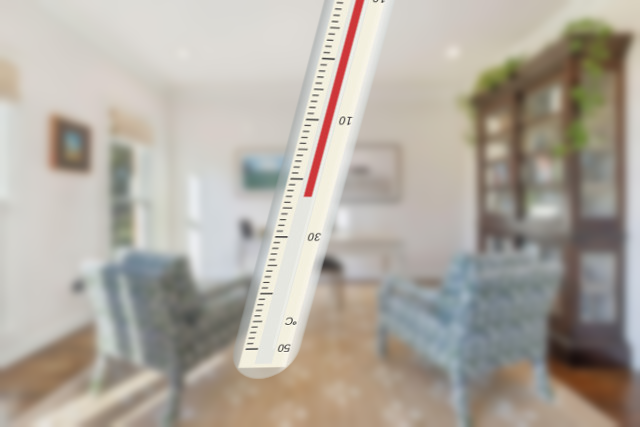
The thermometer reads 23 °C
